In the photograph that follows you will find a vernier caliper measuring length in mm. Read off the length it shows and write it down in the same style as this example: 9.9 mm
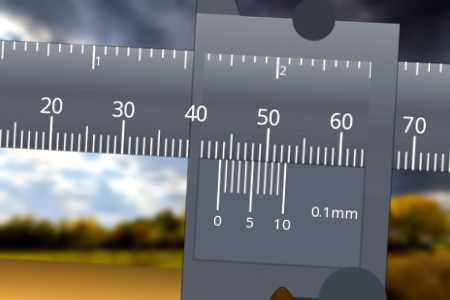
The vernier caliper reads 43.6 mm
